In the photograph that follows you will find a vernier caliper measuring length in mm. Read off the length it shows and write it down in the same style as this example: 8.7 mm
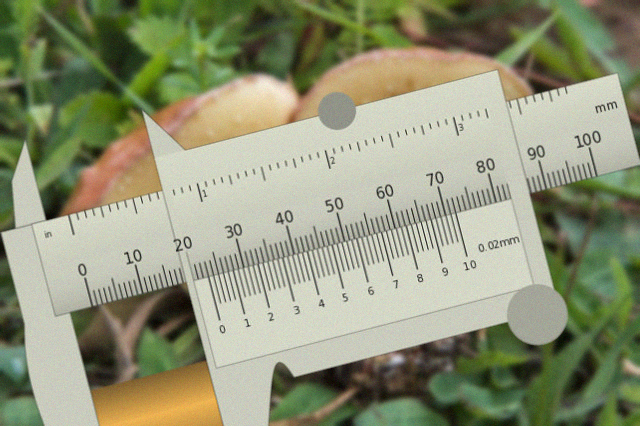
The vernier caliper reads 23.0 mm
